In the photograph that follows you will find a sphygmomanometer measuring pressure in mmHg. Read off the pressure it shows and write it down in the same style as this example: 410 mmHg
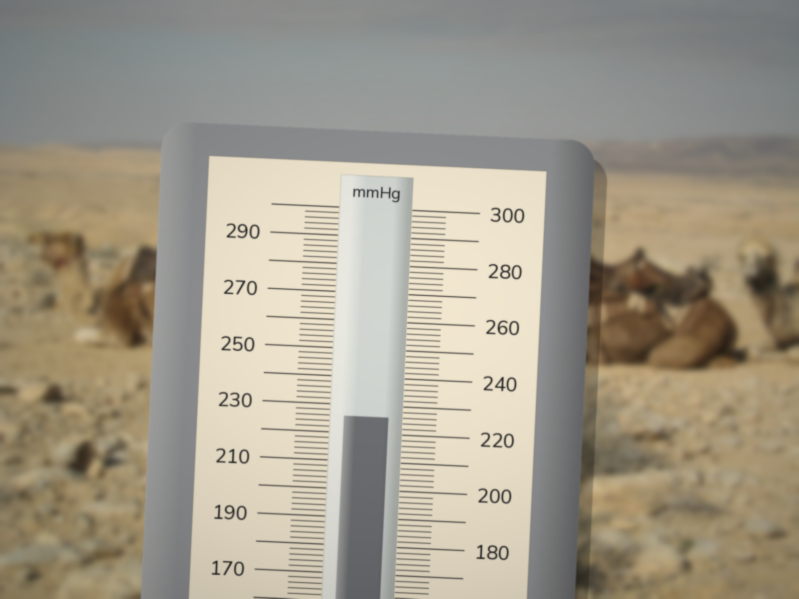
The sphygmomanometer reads 226 mmHg
